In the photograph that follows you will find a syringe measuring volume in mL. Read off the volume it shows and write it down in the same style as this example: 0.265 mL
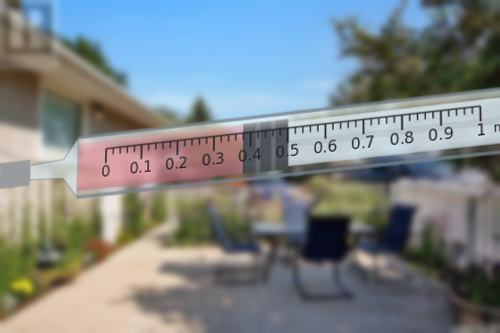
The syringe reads 0.38 mL
